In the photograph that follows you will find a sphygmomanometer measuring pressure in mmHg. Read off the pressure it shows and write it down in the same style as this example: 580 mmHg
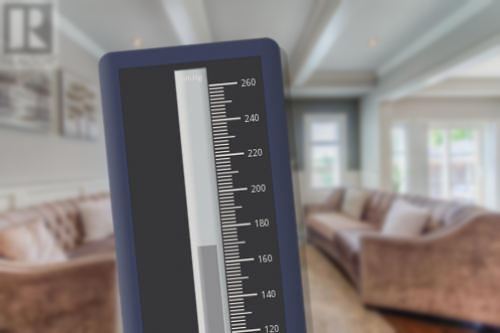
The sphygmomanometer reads 170 mmHg
